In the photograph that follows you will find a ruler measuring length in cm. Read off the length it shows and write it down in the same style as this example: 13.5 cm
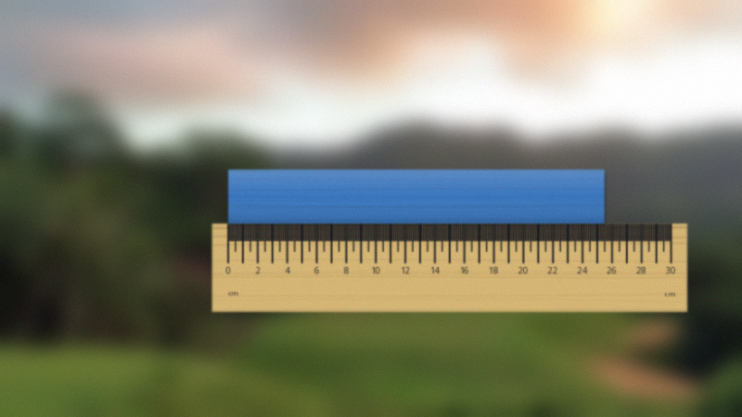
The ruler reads 25.5 cm
